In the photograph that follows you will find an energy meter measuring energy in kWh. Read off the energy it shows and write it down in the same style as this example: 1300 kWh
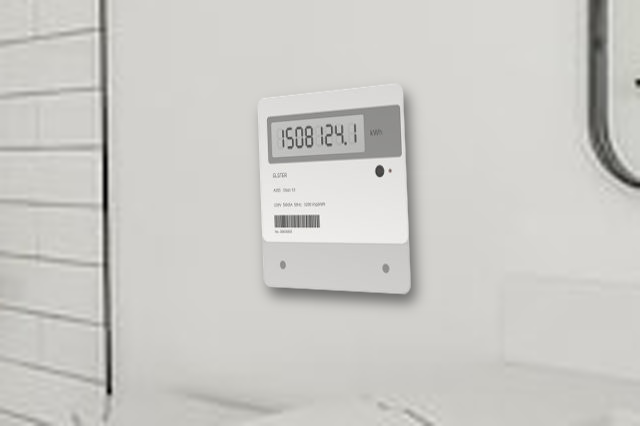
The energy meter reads 1508124.1 kWh
